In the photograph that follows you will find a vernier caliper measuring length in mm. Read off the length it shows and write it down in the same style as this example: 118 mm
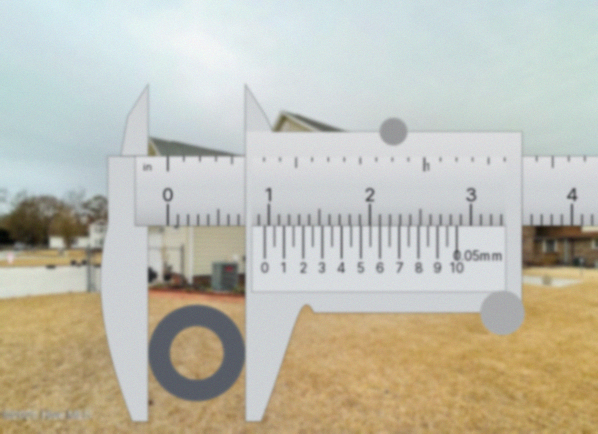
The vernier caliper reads 9.6 mm
